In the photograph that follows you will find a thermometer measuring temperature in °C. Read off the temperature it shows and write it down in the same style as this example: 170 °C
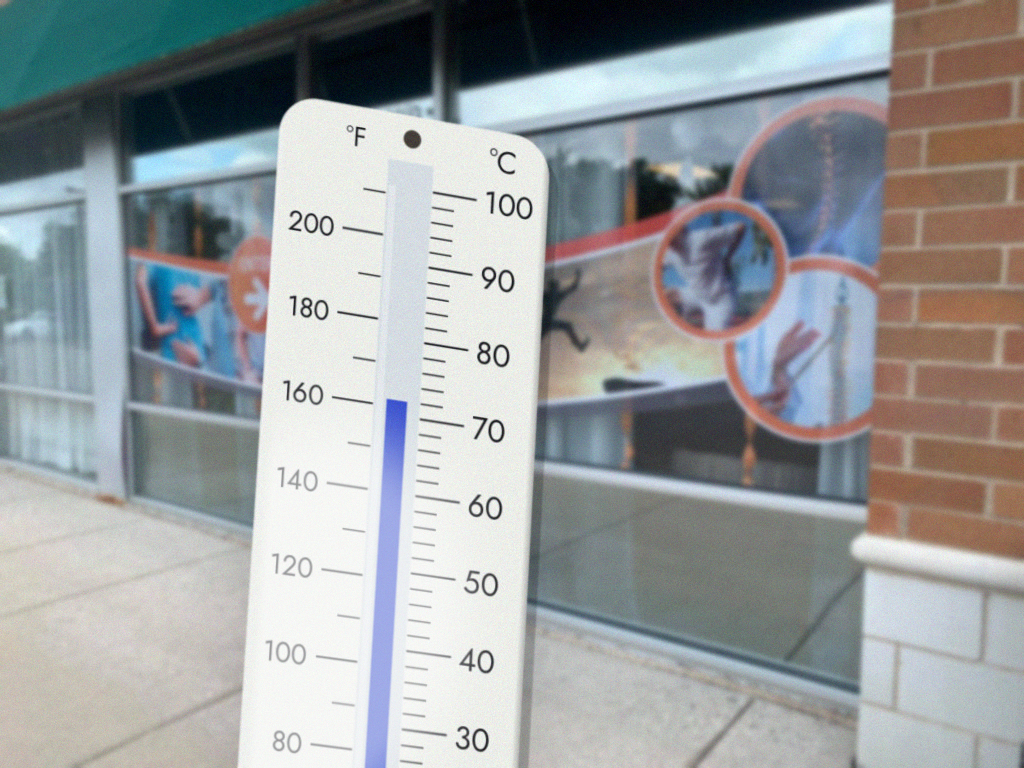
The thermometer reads 72 °C
